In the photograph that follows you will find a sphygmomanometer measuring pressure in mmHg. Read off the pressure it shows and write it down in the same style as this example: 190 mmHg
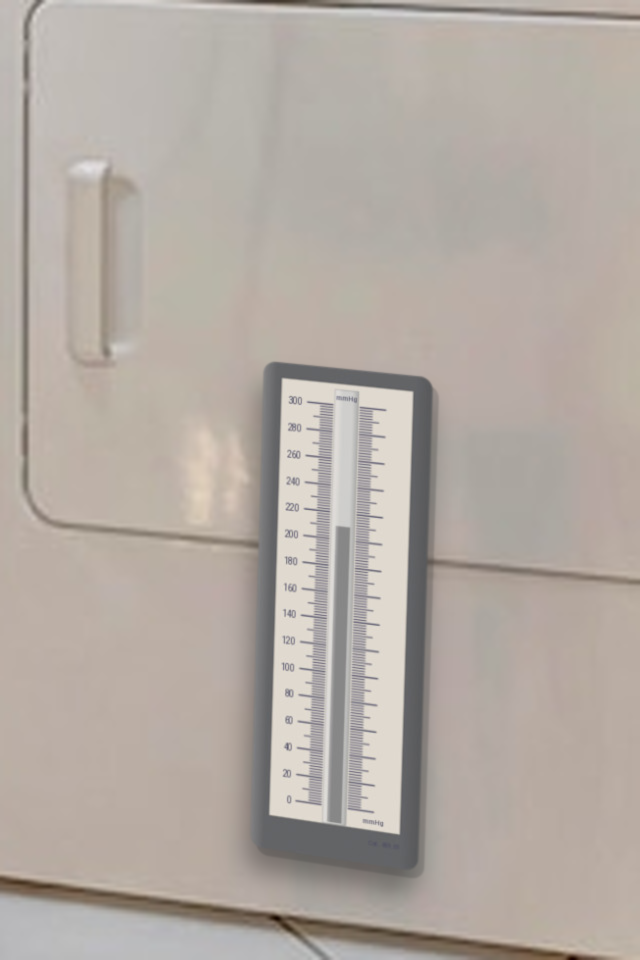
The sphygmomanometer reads 210 mmHg
